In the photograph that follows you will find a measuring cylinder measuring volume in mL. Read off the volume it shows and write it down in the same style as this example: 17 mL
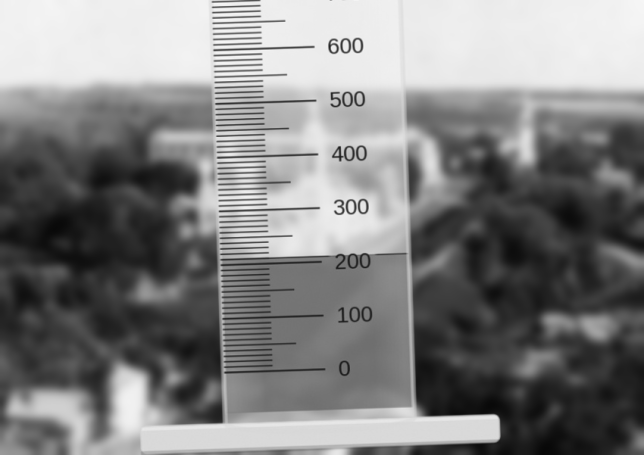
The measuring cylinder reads 210 mL
